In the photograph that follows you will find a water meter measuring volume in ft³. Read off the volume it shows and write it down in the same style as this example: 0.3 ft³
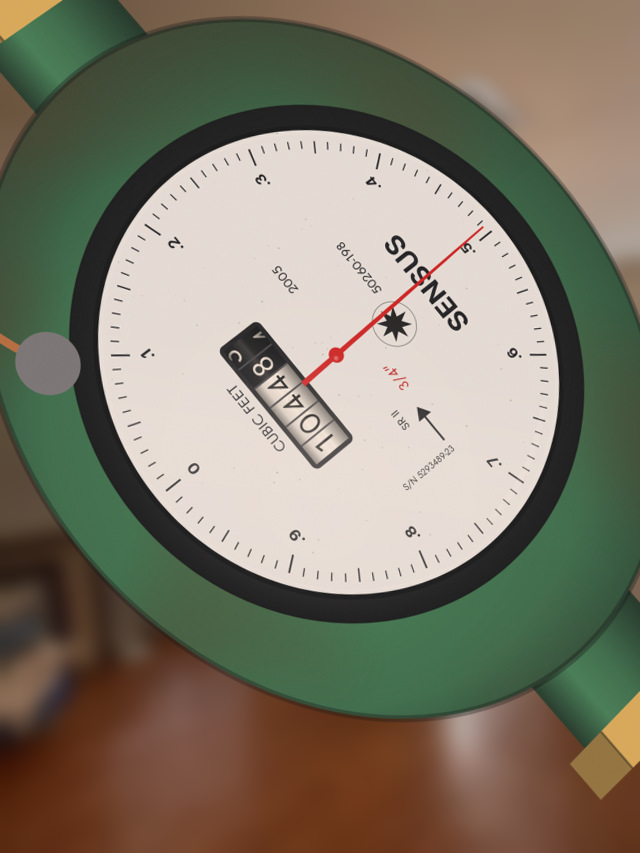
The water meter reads 104483.49 ft³
